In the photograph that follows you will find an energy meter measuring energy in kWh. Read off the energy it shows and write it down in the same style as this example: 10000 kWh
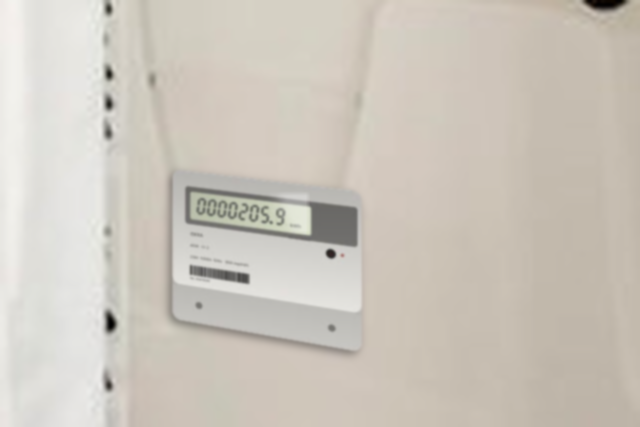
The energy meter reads 205.9 kWh
